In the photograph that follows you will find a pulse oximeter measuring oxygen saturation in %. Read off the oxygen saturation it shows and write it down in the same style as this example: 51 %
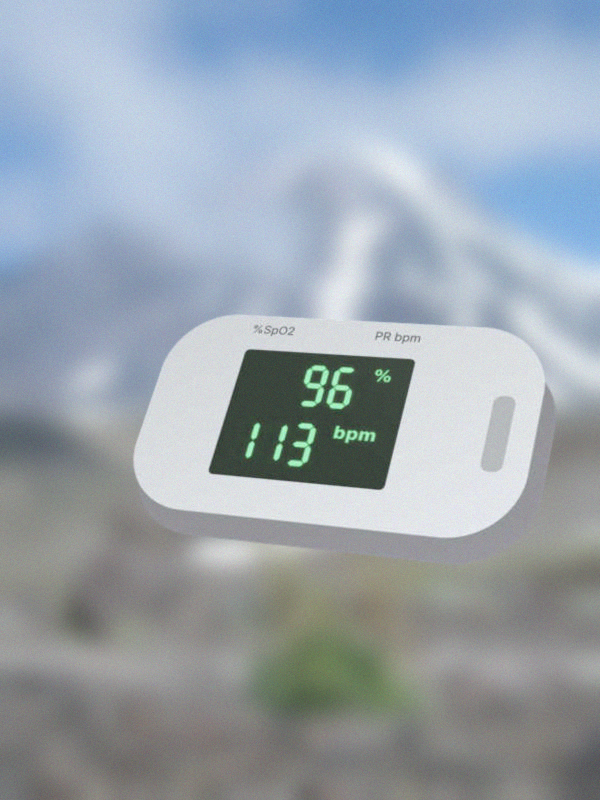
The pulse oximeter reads 96 %
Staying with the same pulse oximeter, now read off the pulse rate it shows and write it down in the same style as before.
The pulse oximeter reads 113 bpm
